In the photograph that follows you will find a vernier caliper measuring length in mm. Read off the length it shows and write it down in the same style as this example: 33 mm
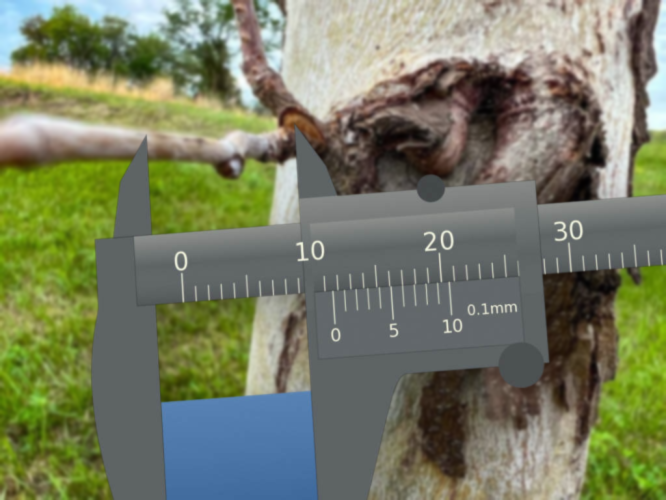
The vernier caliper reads 11.6 mm
